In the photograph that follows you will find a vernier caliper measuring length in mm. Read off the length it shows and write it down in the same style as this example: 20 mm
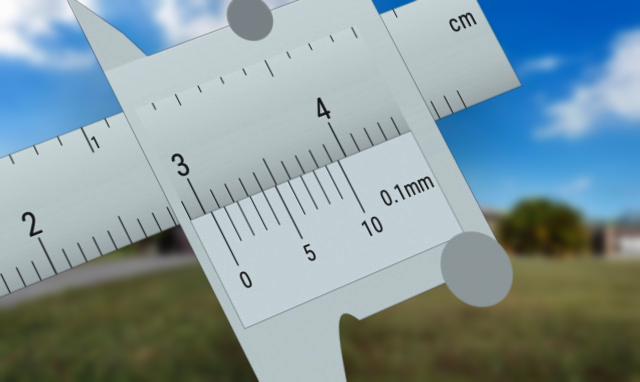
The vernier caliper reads 30.4 mm
